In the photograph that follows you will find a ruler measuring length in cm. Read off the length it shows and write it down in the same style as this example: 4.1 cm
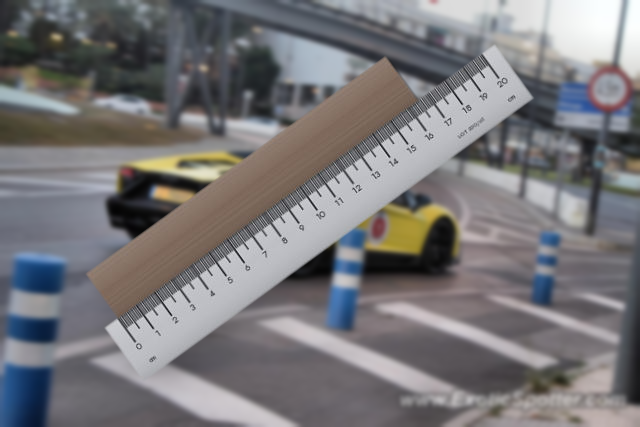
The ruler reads 16.5 cm
